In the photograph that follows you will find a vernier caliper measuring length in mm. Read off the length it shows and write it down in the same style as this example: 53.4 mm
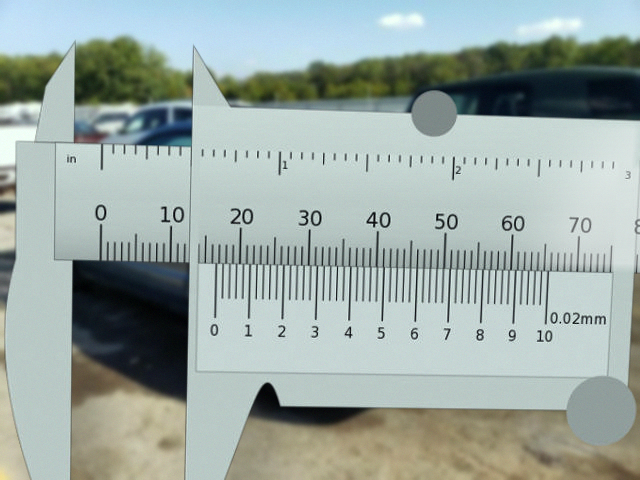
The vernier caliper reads 16.6 mm
